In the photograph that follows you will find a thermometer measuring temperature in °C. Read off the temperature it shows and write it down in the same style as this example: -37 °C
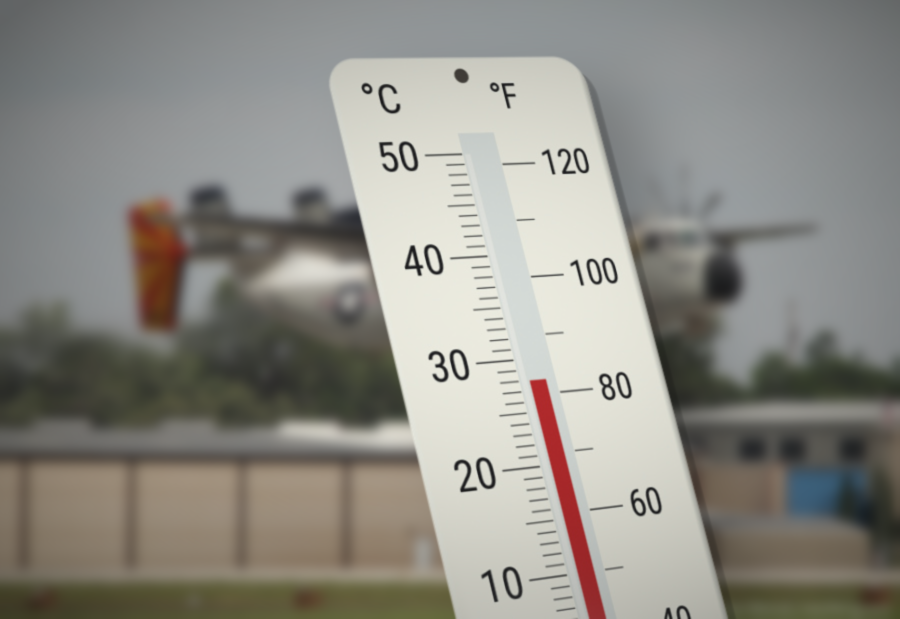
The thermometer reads 28 °C
